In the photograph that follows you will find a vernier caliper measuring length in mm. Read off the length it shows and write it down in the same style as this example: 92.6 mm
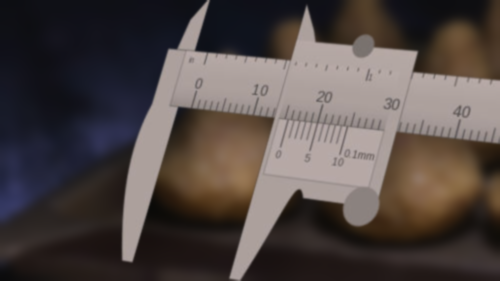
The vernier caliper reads 15.5 mm
